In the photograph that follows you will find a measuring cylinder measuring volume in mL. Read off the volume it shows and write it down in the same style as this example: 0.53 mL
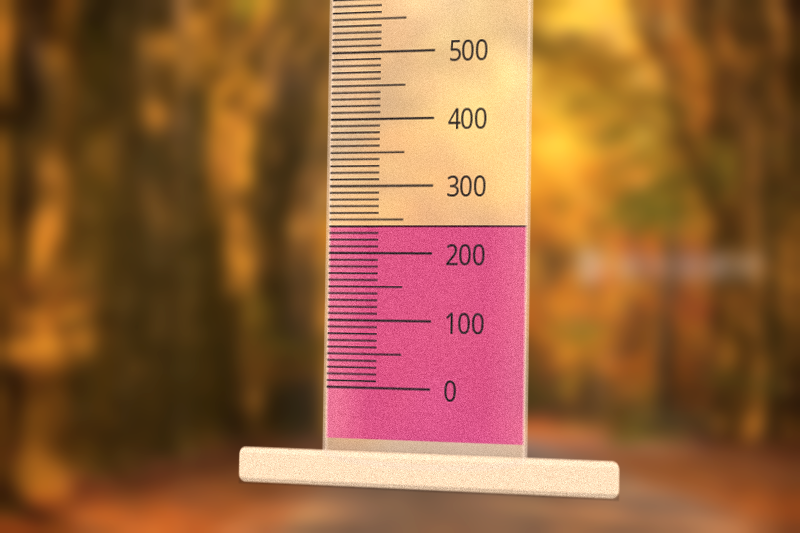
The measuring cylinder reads 240 mL
